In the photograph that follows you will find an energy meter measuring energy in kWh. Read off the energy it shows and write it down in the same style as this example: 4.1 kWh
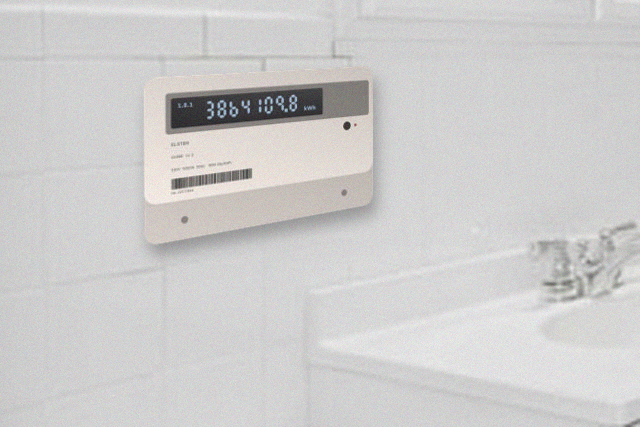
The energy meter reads 3864109.8 kWh
